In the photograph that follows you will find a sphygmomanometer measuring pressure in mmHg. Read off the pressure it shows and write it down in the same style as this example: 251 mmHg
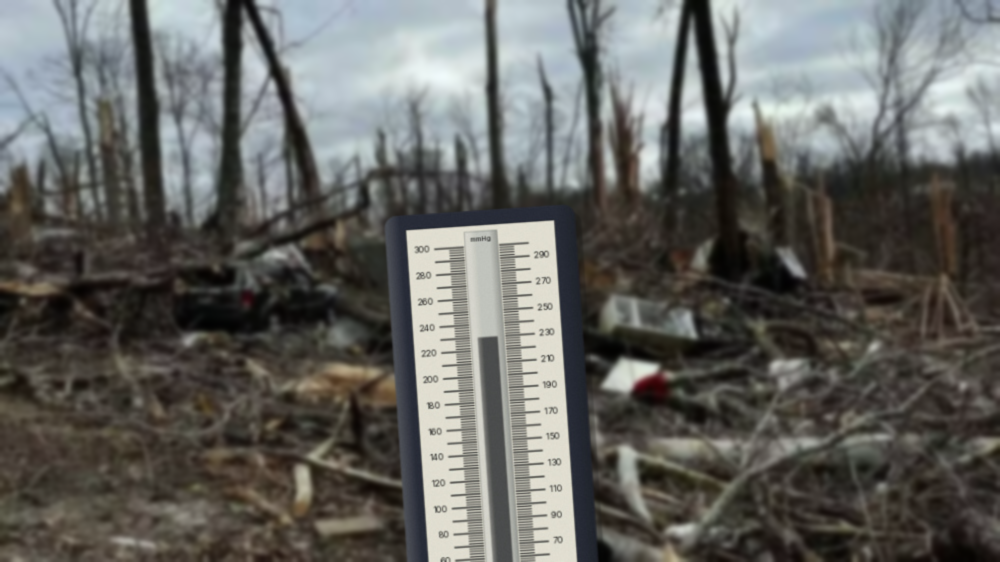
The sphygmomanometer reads 230 mmHg
